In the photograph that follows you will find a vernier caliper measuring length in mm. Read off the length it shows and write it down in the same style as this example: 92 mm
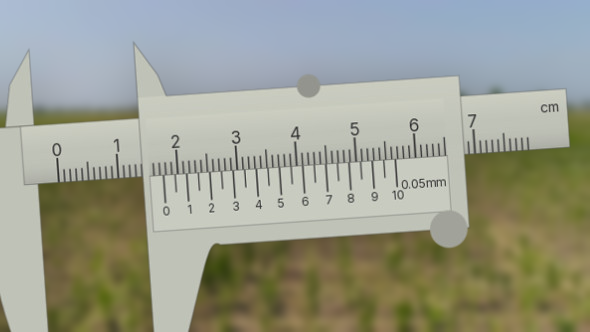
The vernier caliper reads 17.6 mm
